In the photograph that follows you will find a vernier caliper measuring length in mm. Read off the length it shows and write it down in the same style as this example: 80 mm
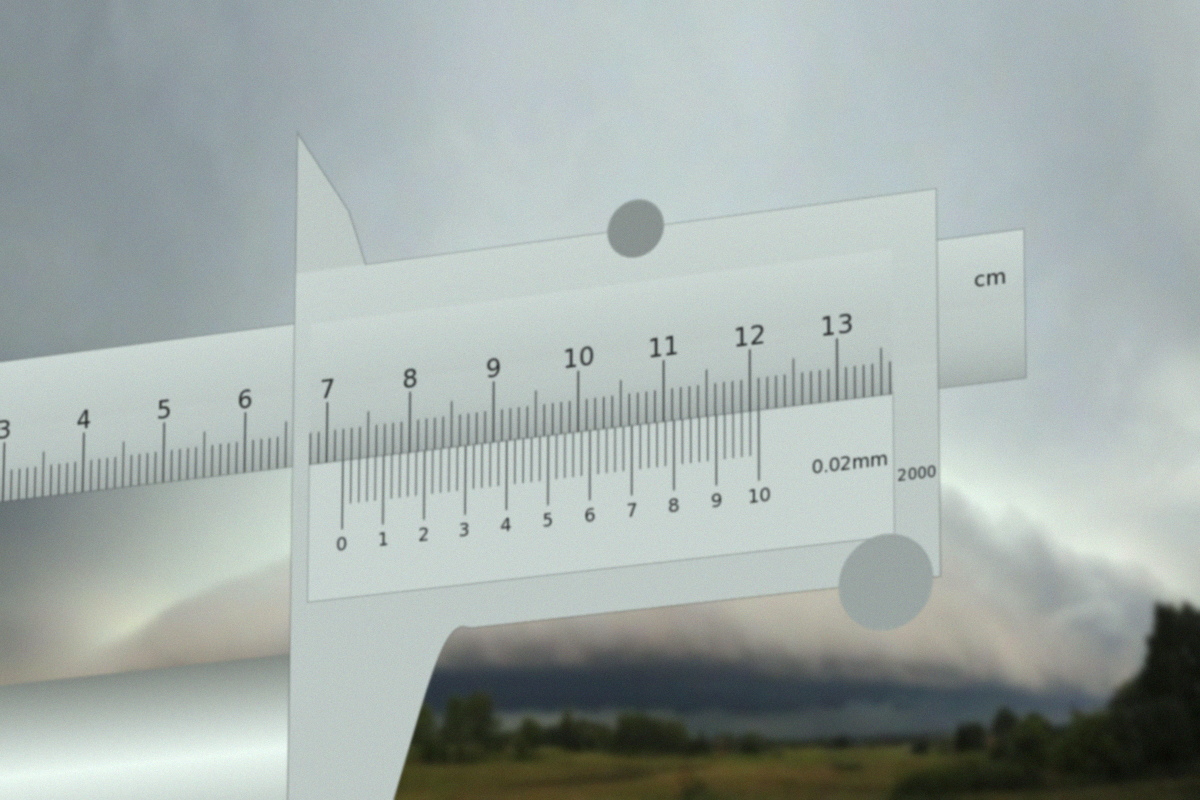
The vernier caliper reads 72.0 mm
